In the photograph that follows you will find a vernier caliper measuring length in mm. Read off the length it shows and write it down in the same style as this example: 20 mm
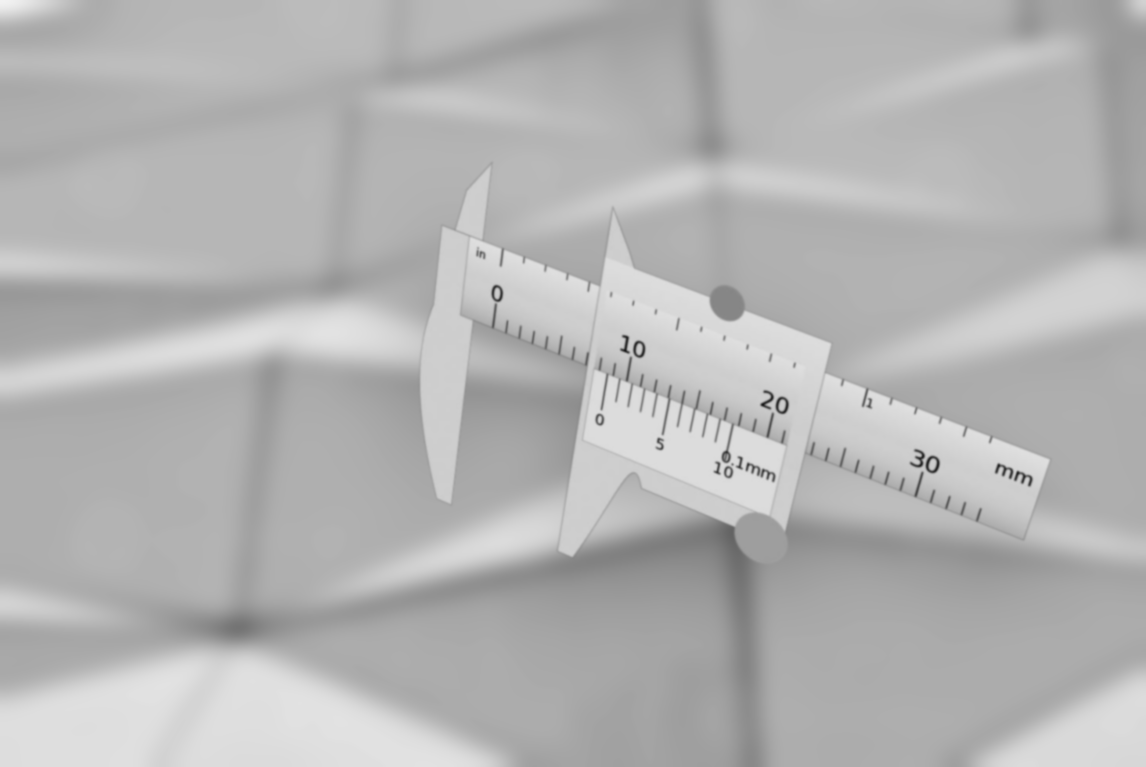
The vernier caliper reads 8.6 mm
